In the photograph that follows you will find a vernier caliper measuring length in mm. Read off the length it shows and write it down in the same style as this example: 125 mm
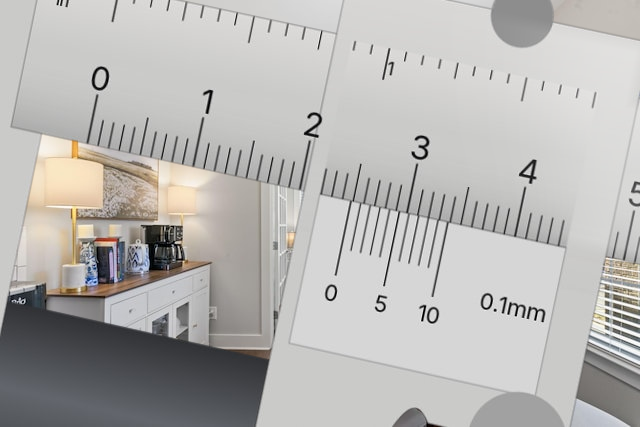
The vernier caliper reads 24.8 mm
